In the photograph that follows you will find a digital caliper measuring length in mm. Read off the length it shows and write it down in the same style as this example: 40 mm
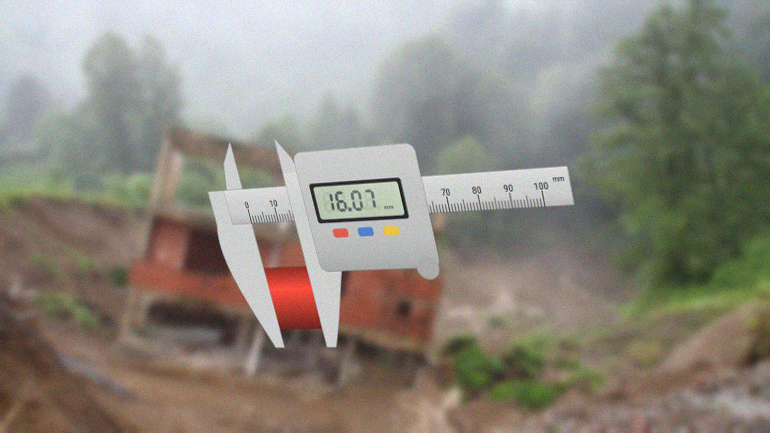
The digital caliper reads 16.07 mm
